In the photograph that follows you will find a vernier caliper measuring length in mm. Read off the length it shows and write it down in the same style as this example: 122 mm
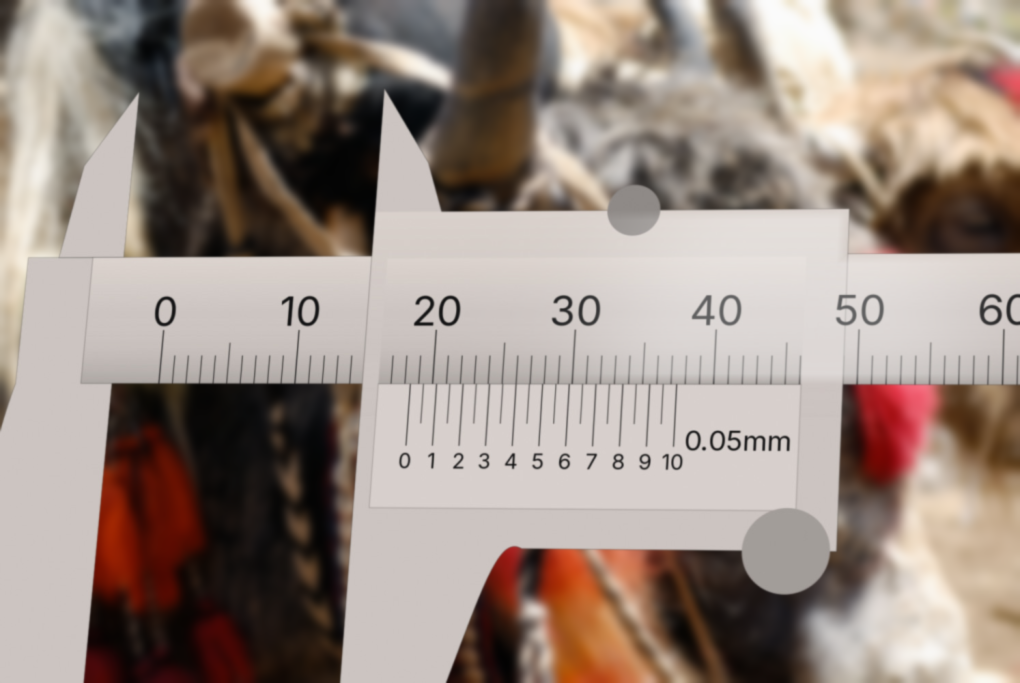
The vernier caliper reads 18.4 mm
